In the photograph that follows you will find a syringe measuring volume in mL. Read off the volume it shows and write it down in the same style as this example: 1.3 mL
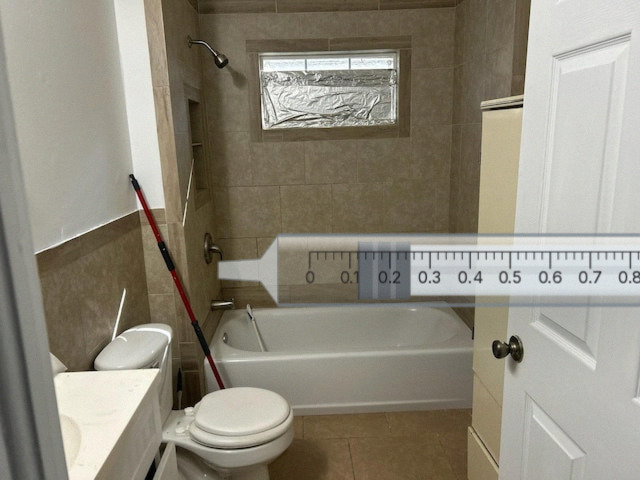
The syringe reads 0.12 mL
